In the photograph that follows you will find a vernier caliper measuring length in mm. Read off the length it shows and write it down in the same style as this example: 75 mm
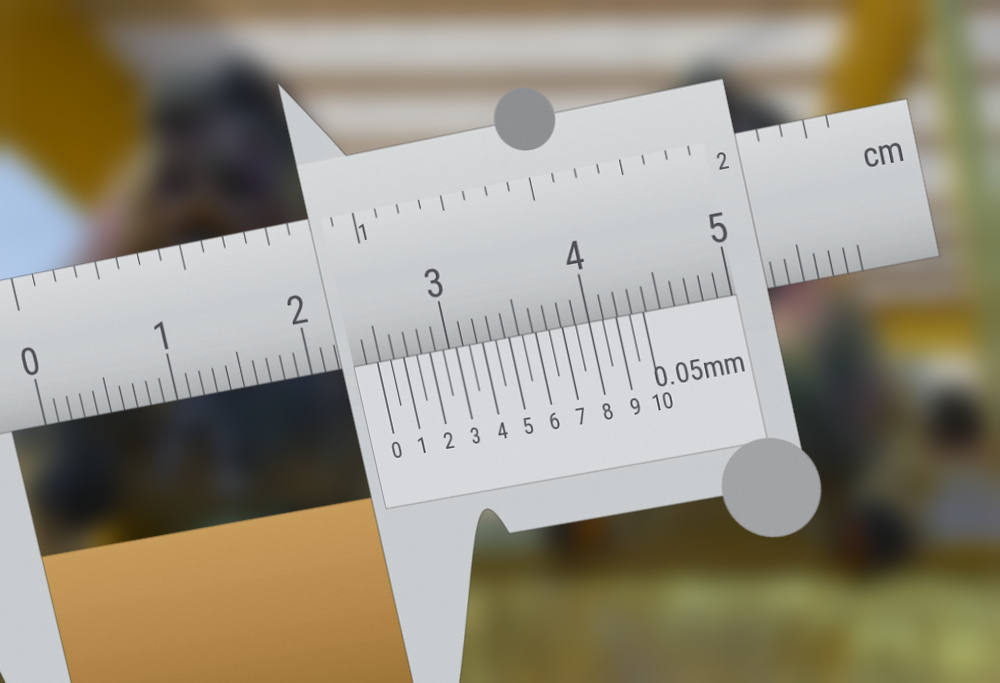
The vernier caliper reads 24.8 mm
